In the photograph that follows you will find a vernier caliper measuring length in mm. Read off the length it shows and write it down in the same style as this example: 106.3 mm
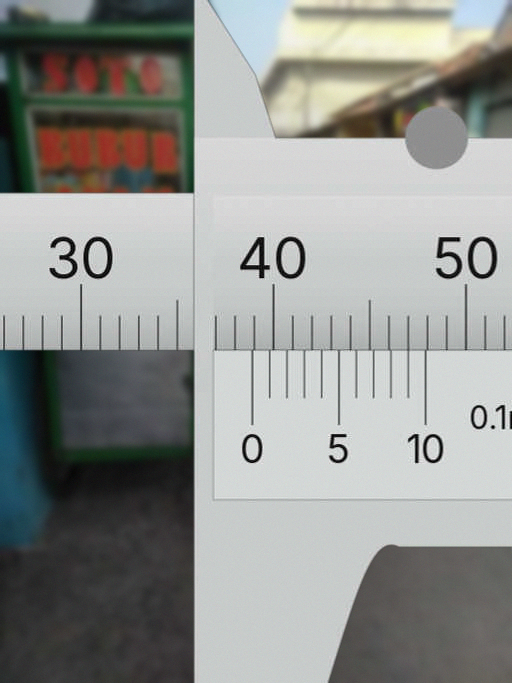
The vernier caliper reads 38.9 mm
